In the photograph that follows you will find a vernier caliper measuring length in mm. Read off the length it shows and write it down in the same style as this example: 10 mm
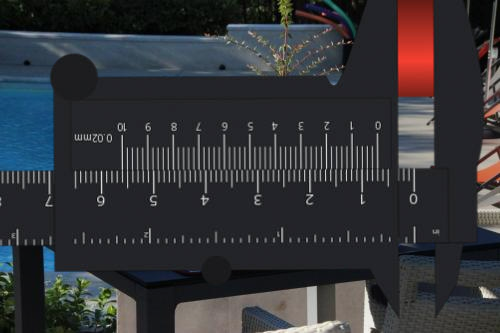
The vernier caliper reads 7.0 mm
